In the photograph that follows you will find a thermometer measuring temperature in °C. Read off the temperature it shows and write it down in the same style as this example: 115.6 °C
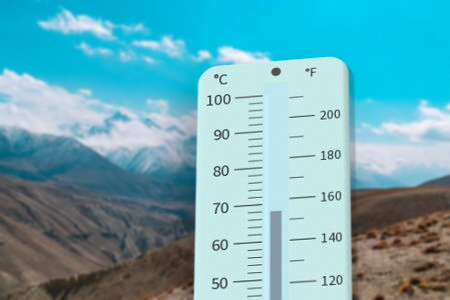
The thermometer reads 68 °C
